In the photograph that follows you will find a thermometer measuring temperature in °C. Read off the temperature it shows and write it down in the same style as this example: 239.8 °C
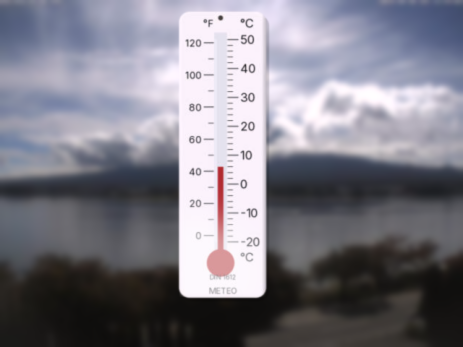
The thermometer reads 6 °C
